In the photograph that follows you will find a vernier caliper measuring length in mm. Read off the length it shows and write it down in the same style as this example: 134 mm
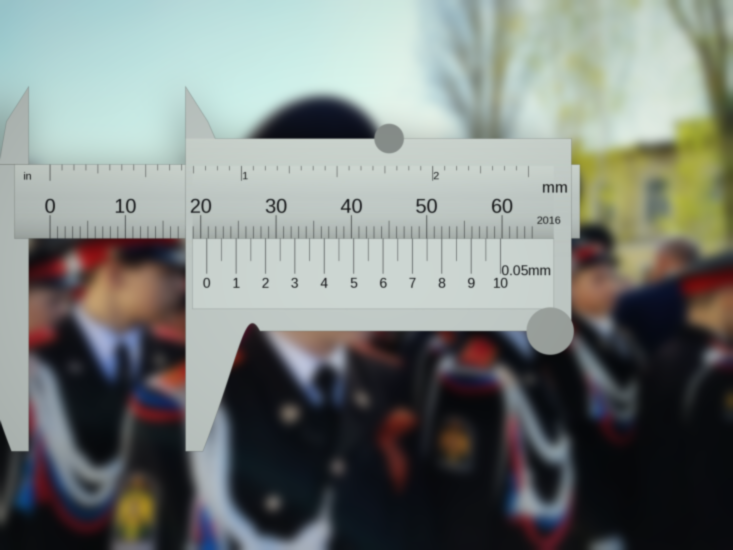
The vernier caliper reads 20.8 mm
